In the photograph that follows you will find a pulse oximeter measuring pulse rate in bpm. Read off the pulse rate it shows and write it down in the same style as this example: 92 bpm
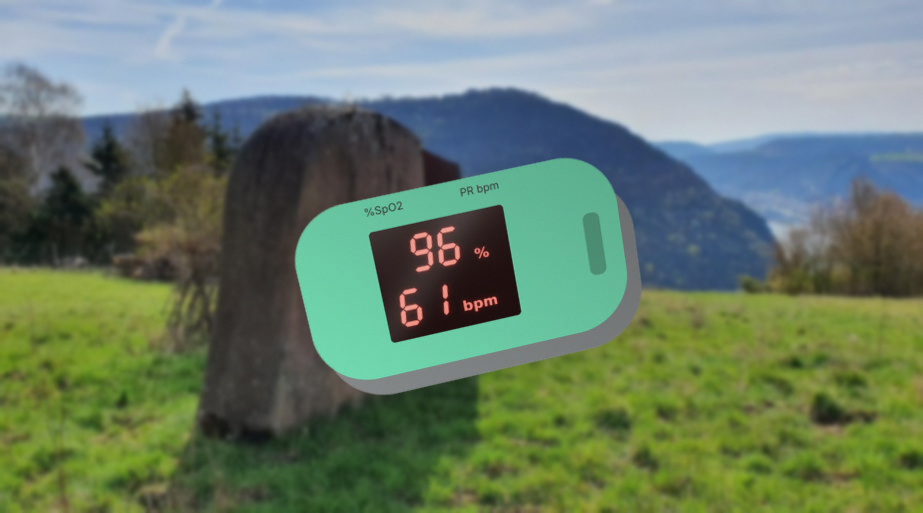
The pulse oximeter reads 61 bpm
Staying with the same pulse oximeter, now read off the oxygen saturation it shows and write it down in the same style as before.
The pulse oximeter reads 96 %
